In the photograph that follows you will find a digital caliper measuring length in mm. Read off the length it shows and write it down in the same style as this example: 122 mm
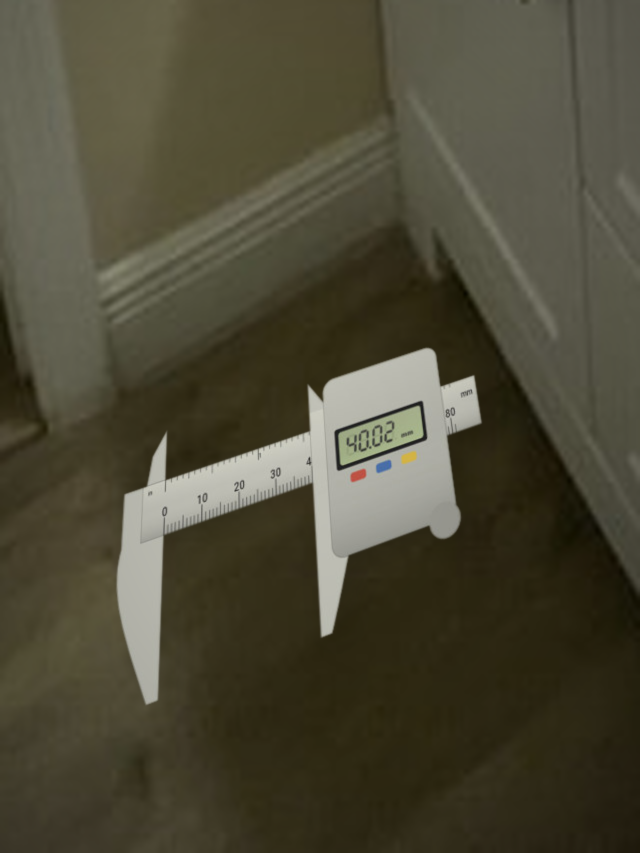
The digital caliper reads 40.02 mm
